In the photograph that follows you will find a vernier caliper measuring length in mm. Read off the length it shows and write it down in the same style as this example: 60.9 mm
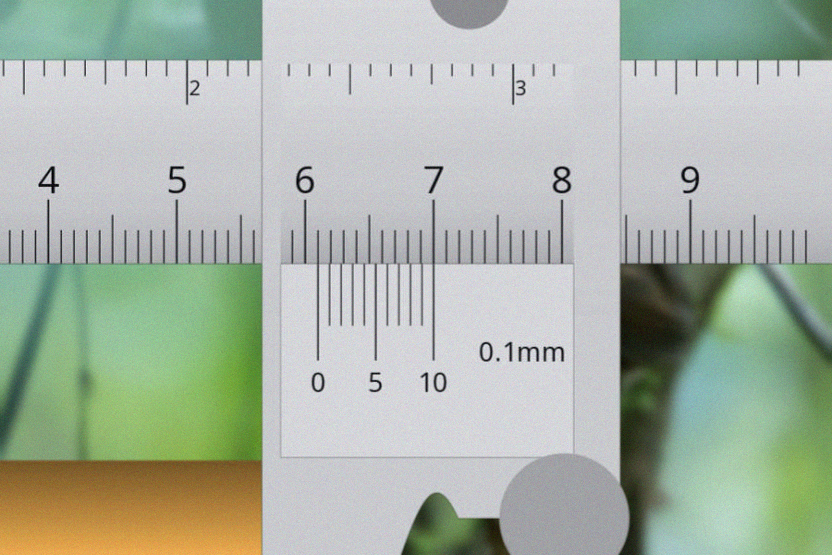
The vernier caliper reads 61.0 mm
